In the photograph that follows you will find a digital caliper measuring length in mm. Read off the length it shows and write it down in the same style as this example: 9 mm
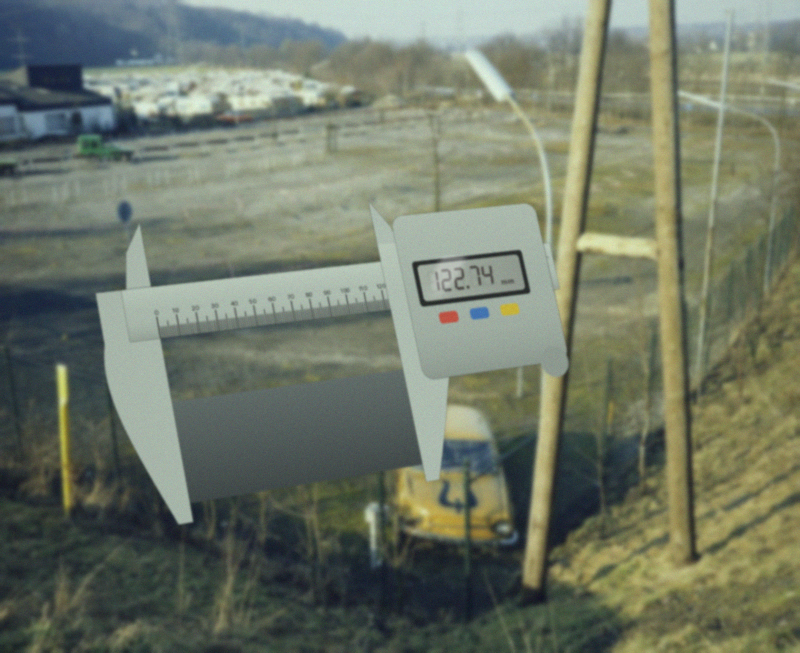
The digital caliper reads 122.74 mm
